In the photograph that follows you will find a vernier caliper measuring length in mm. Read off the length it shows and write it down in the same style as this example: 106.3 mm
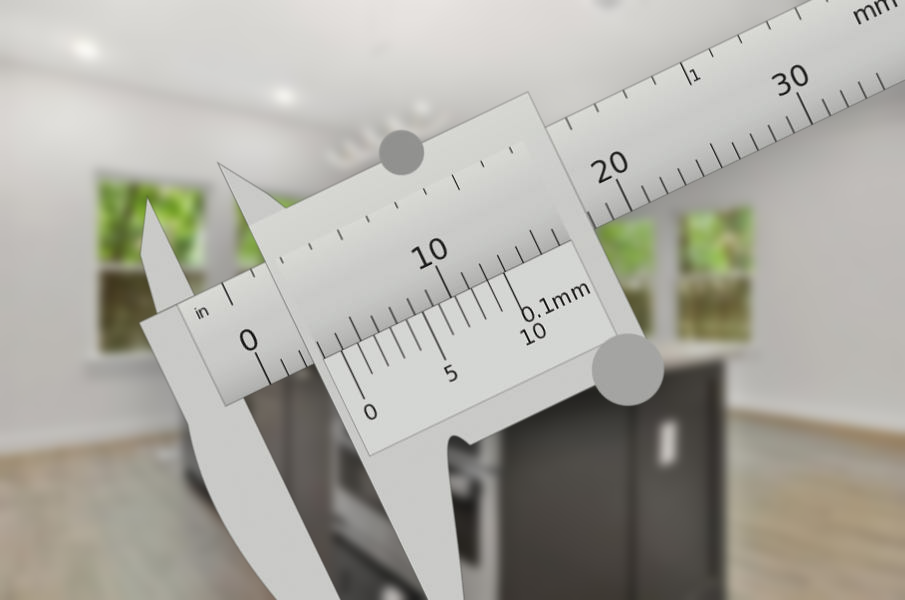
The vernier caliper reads 3.9 mm
